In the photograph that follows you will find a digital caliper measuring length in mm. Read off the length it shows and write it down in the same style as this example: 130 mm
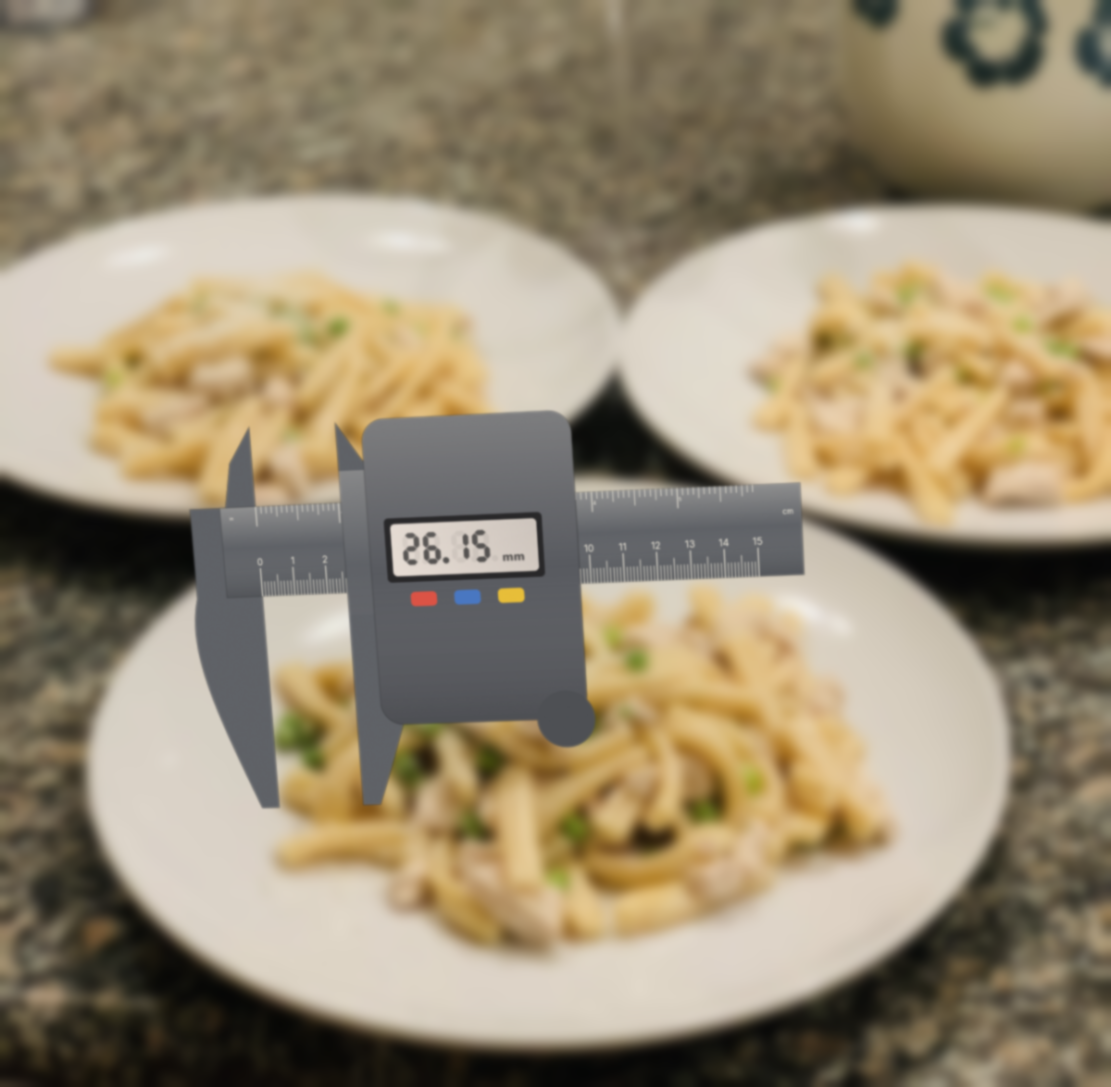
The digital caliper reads 26.15 mm
